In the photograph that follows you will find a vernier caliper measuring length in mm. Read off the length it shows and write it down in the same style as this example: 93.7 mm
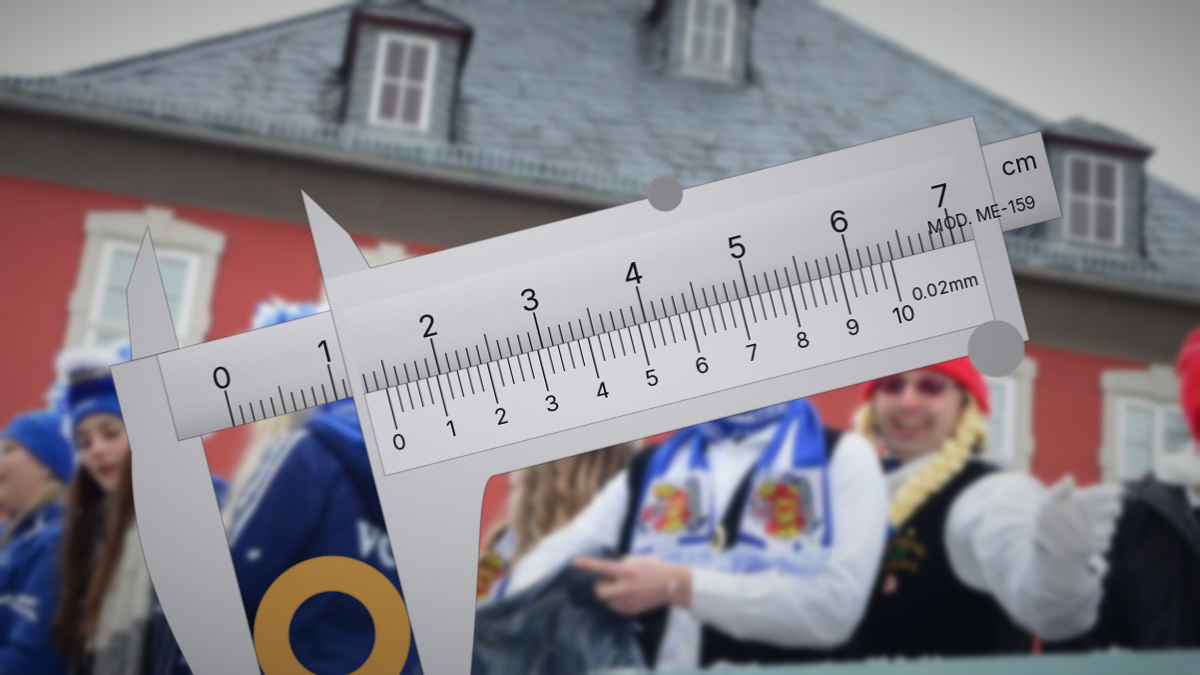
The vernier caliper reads 14.8 mm
